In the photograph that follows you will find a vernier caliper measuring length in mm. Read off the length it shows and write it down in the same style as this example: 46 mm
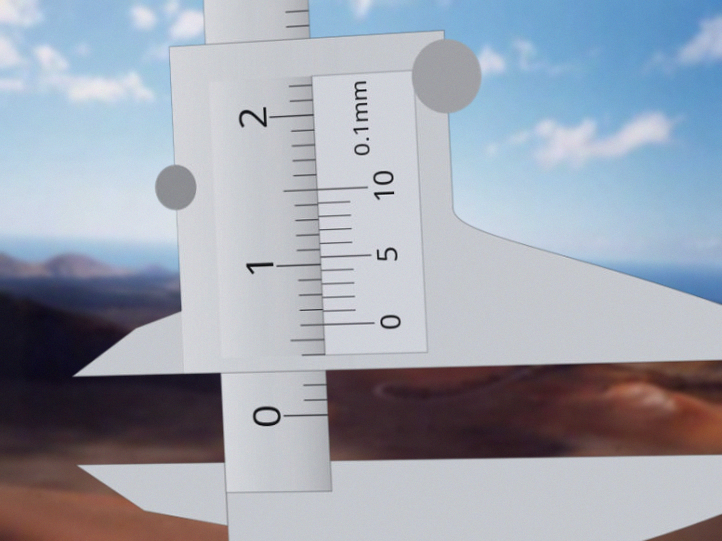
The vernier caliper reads 6.0 mm
